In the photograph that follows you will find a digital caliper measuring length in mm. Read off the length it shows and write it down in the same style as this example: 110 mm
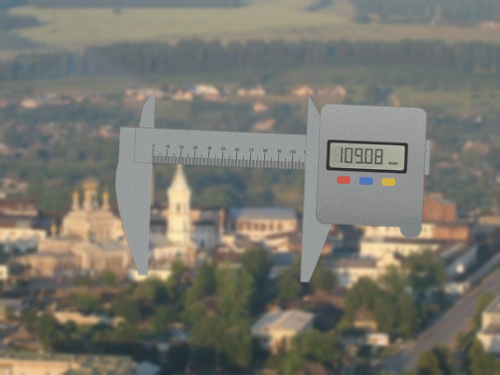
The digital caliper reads 109.08 mm
